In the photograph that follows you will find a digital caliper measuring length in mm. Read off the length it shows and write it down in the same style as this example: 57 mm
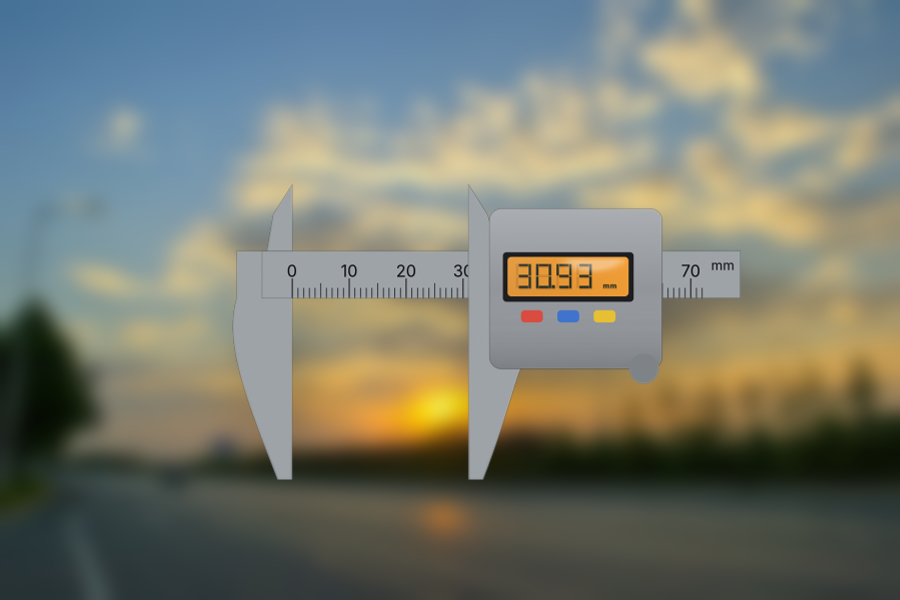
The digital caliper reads 30.93 mm
